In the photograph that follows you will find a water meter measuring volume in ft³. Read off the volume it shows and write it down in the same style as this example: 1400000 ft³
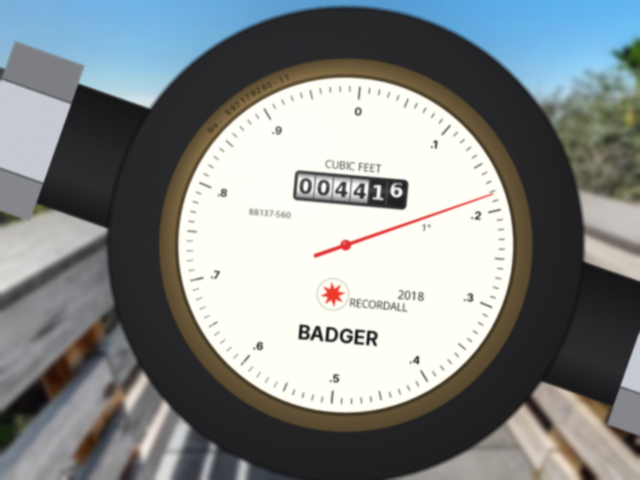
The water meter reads 4416.18 ft³
